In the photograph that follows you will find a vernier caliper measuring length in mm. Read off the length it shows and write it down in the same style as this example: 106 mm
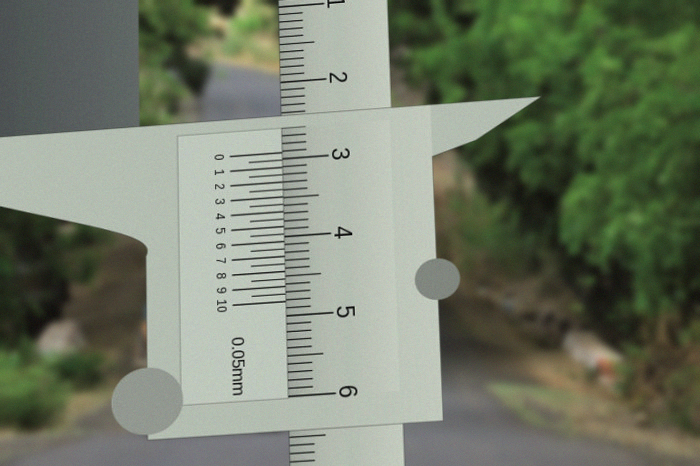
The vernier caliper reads 29.2 mm
